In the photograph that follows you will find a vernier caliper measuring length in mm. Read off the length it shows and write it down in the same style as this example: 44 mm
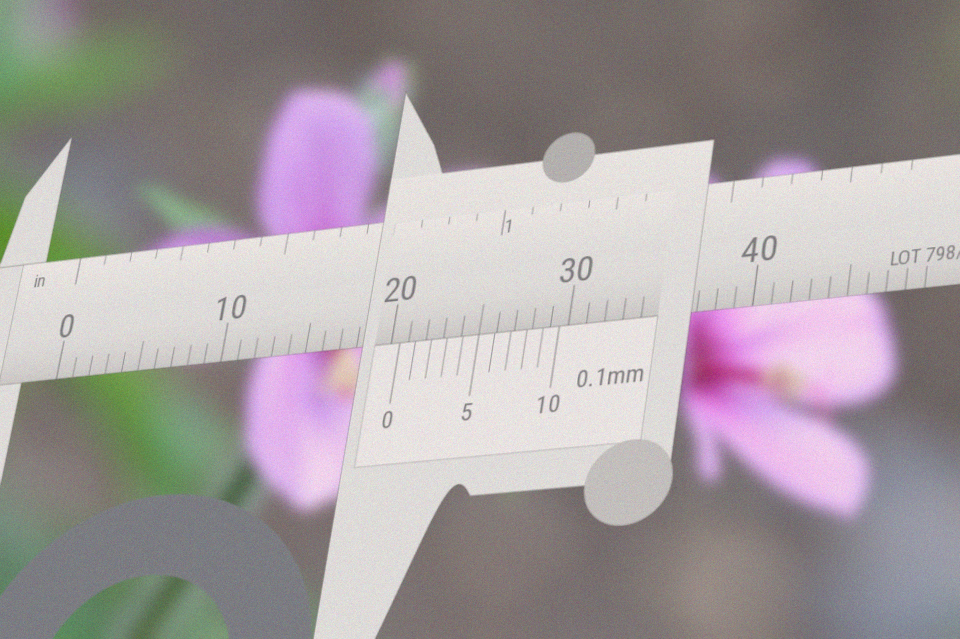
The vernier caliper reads 20.5 mm
